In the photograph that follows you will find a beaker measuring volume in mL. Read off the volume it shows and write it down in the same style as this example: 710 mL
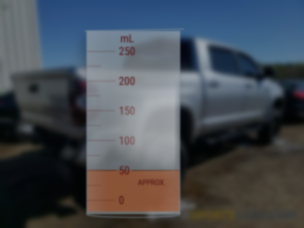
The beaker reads 50 mL
